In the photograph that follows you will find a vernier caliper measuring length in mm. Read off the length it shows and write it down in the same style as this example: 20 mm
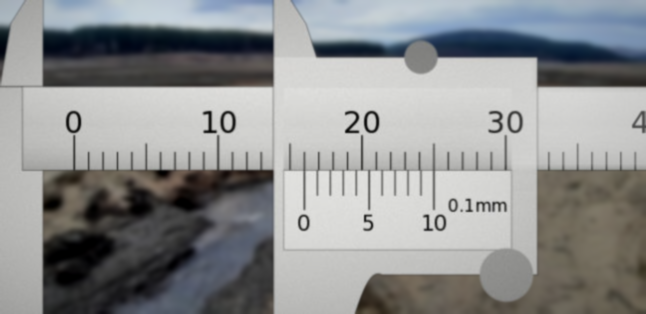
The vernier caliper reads 16.0 mm
